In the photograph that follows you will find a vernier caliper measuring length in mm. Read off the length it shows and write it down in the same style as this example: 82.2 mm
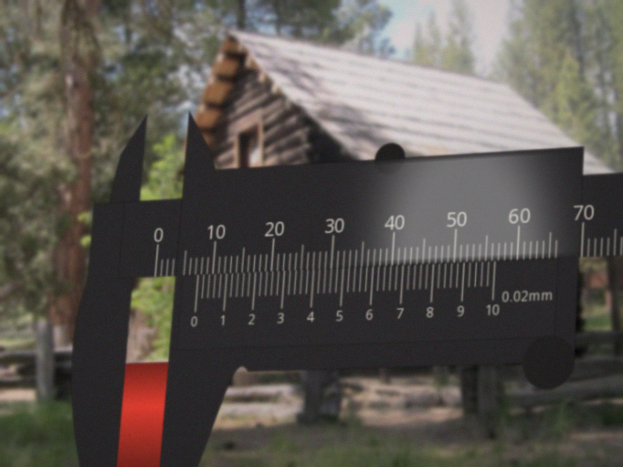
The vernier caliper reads 7.5 mm
